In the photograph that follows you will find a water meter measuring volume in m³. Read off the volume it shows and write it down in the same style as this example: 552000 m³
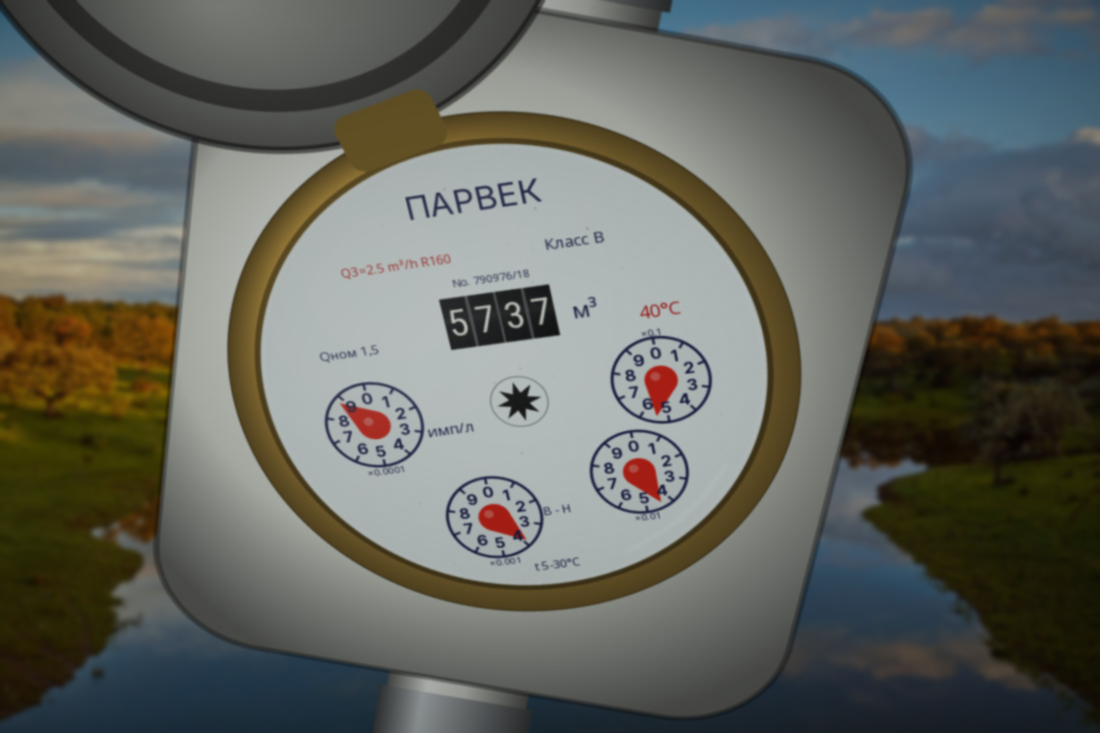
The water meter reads 5737.5438 m³
